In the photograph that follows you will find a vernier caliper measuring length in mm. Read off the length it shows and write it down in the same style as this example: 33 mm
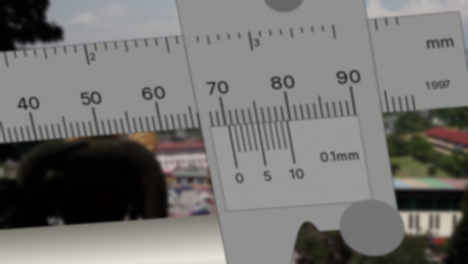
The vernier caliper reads 70.5 mm
